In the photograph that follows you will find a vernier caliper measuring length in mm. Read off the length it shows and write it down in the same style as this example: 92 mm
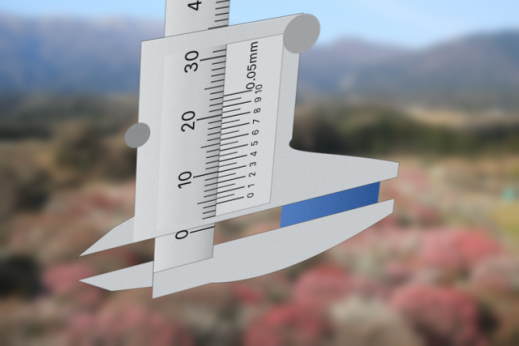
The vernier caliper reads 4.2 mm
